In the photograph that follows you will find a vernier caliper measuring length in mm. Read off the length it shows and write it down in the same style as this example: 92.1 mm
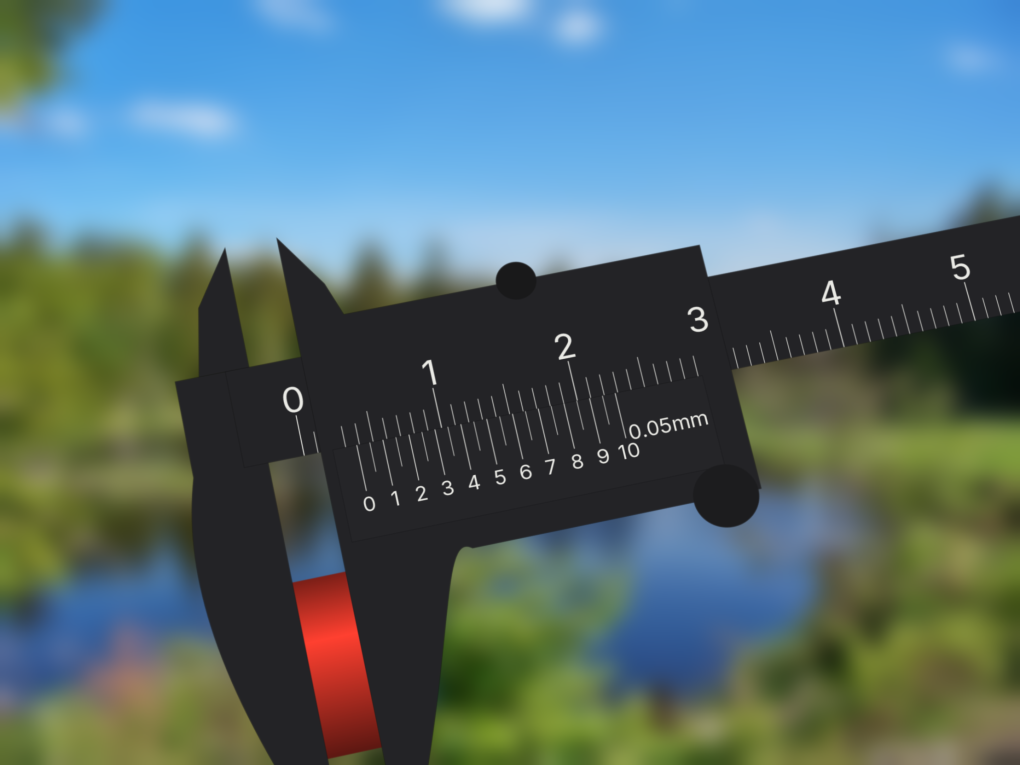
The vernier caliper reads 3.8 mm
